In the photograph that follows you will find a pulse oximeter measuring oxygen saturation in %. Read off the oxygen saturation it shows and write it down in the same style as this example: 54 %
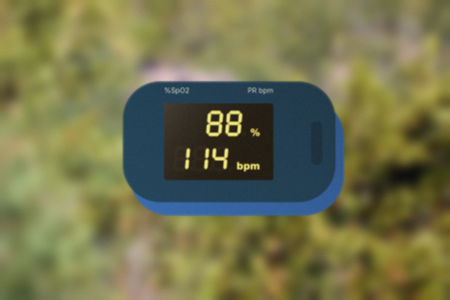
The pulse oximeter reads 88 %
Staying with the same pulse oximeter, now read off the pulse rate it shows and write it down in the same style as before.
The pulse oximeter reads 114 bpm
